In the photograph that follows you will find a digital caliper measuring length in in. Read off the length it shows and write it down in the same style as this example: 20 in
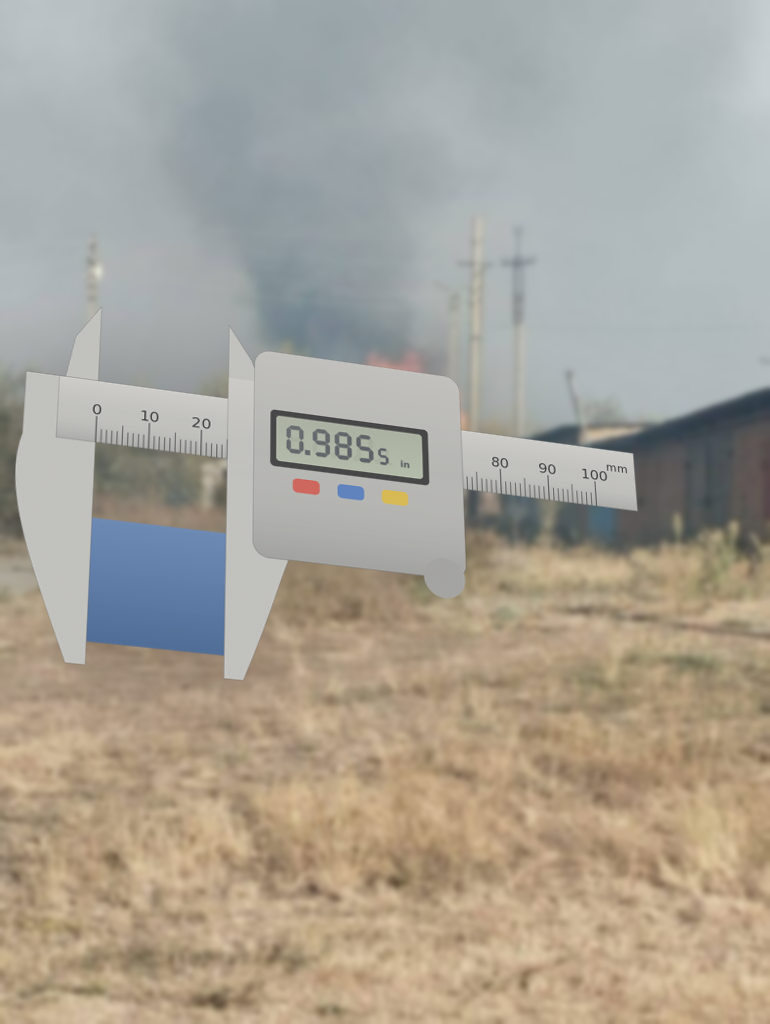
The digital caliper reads 0.9855 in
